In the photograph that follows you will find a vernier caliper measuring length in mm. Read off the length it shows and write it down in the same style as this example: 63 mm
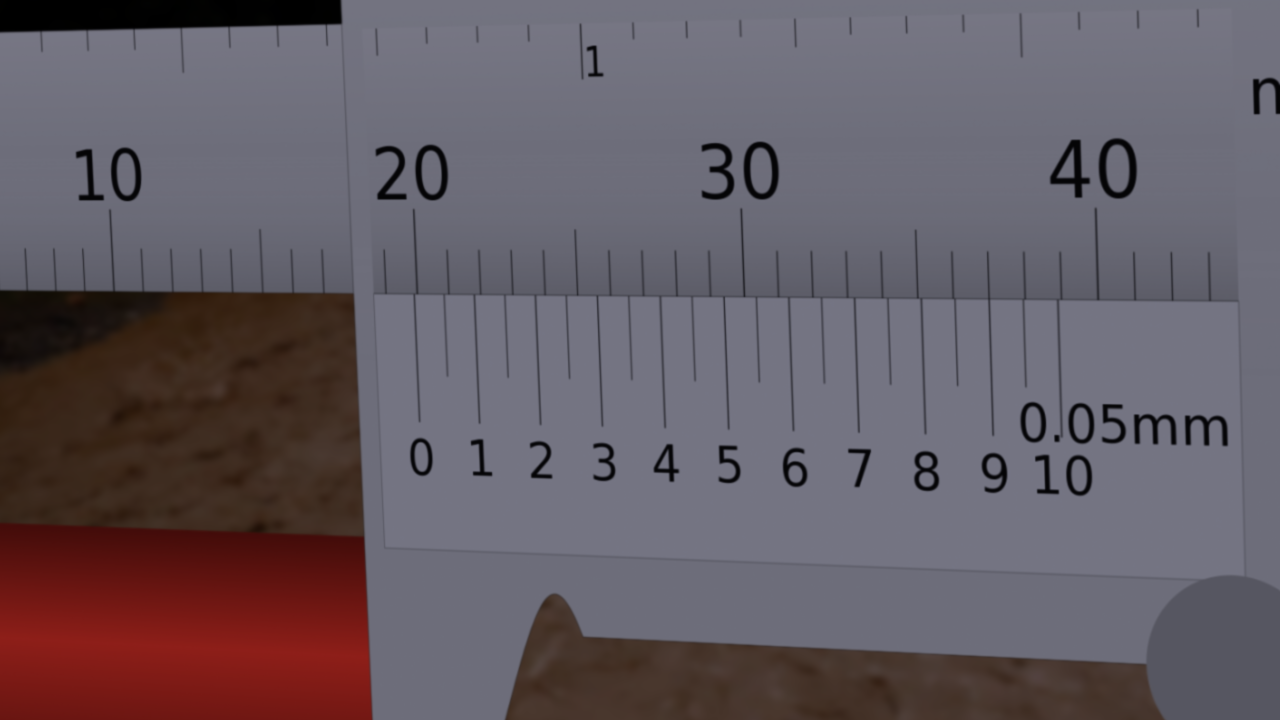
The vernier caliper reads 19.90 mm
